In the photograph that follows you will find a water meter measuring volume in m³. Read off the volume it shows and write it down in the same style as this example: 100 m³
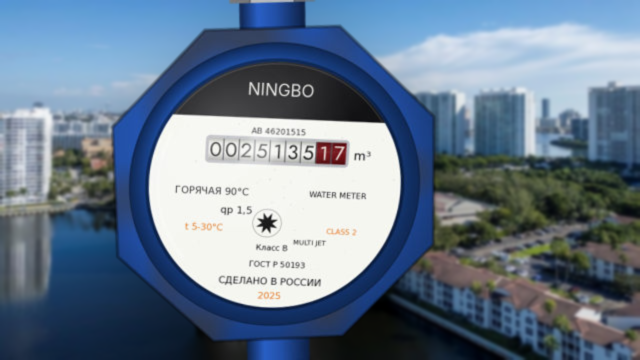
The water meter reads 25135.17 m³
